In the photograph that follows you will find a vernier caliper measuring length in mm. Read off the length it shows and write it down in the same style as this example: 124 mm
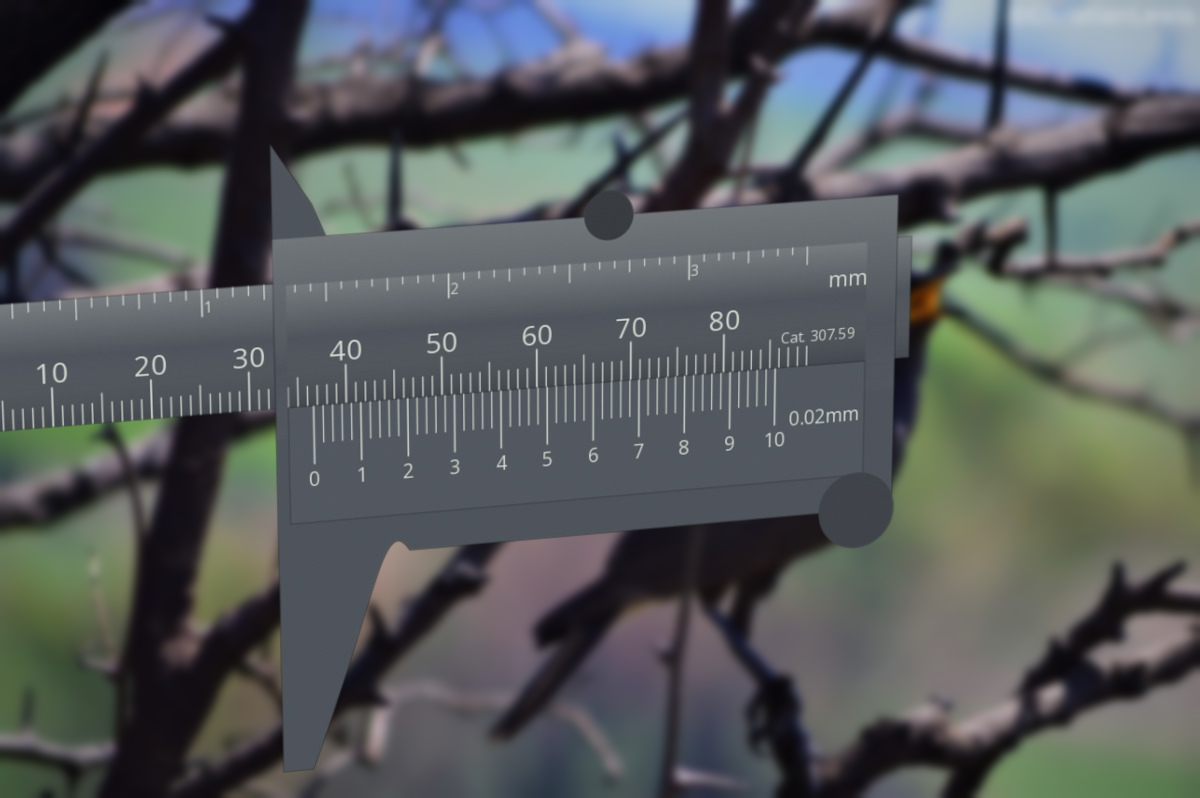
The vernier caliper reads 36.6 mm
